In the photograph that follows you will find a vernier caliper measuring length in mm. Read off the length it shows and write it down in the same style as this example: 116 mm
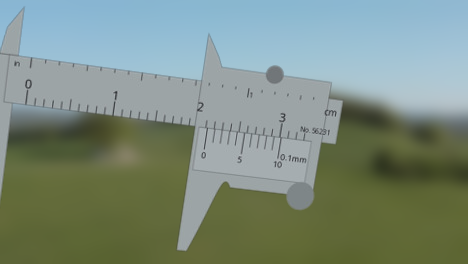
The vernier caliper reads 21.2 mm
